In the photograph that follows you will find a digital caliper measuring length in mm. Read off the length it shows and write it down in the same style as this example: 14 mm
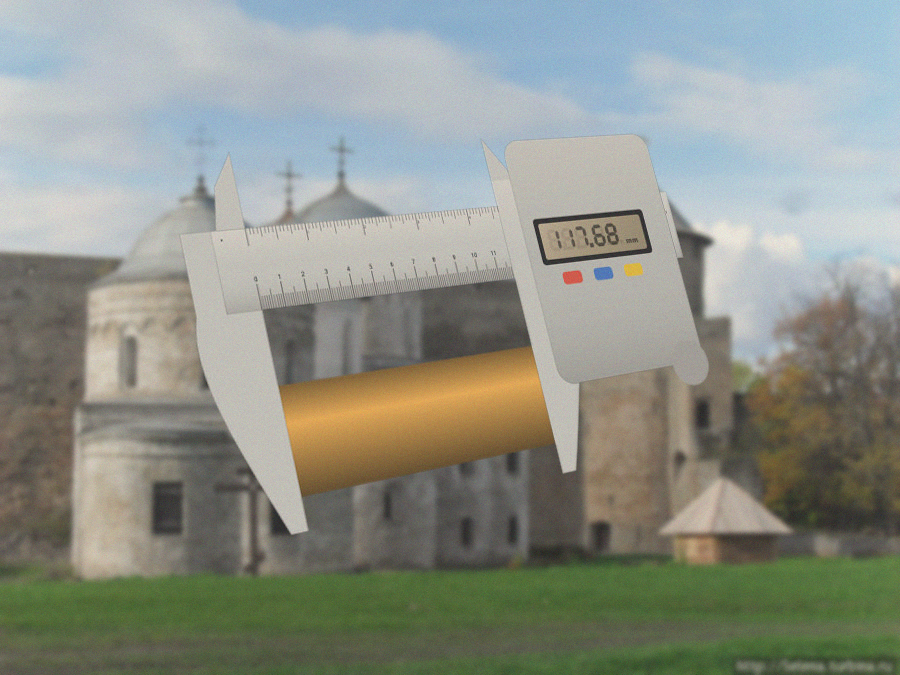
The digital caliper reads 117.68 mm
